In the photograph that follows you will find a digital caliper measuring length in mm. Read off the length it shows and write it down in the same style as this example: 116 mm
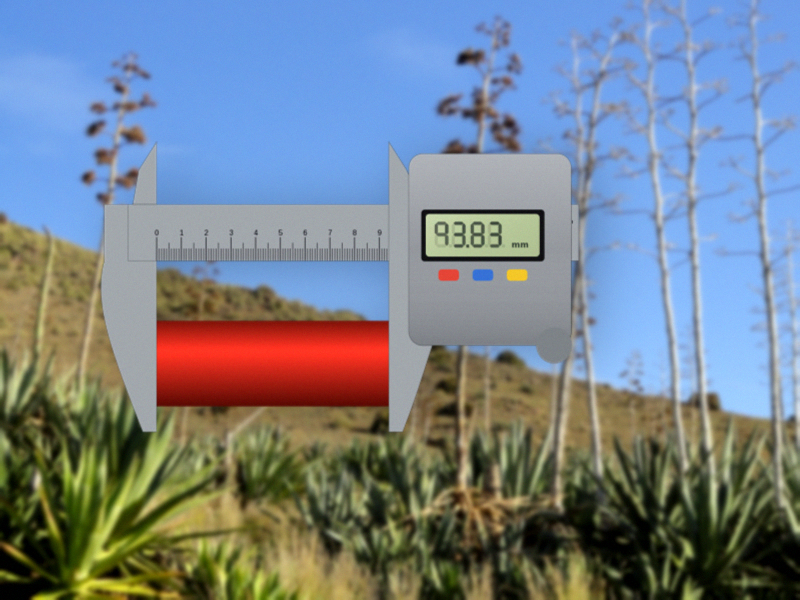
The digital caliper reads 93.83 mm
